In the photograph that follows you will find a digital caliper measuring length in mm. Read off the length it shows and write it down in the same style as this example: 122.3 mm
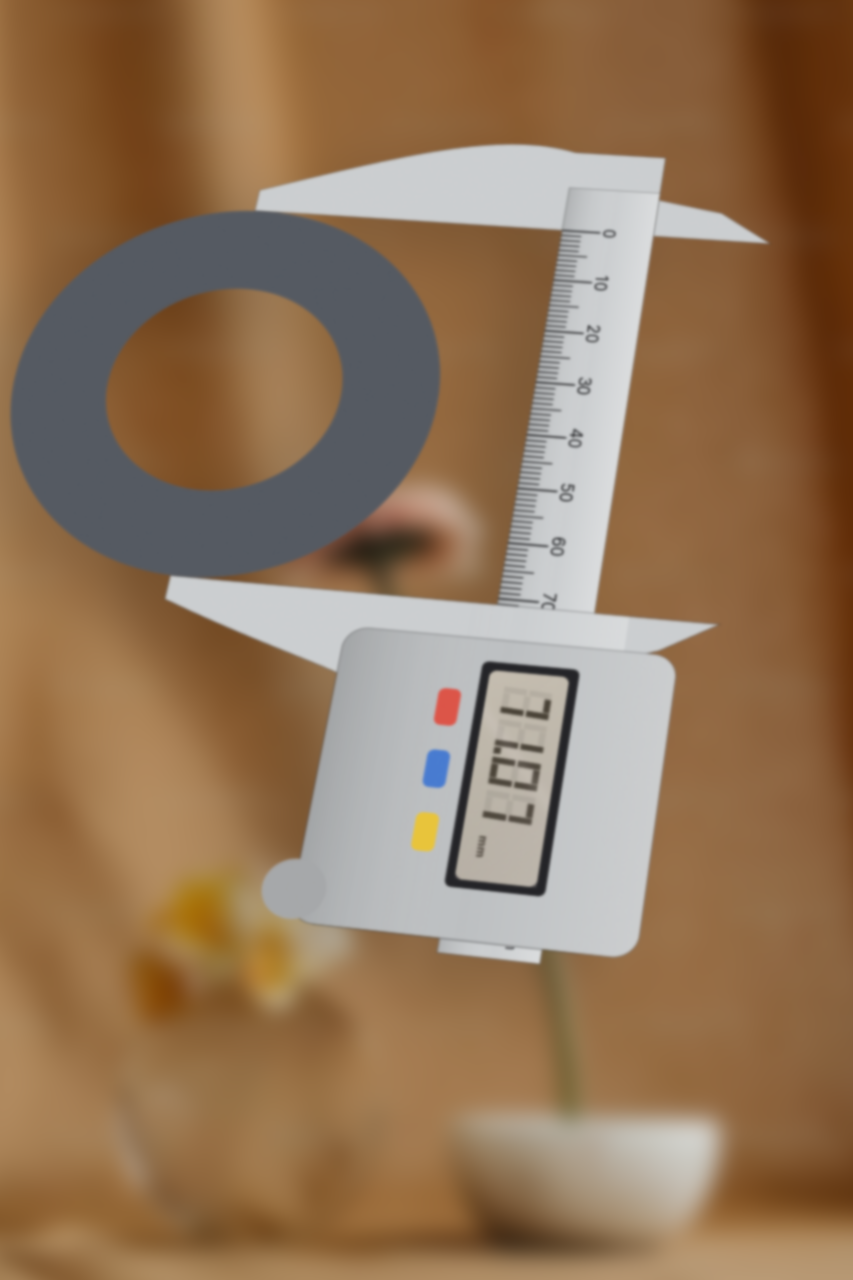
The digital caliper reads 71.07 mm
